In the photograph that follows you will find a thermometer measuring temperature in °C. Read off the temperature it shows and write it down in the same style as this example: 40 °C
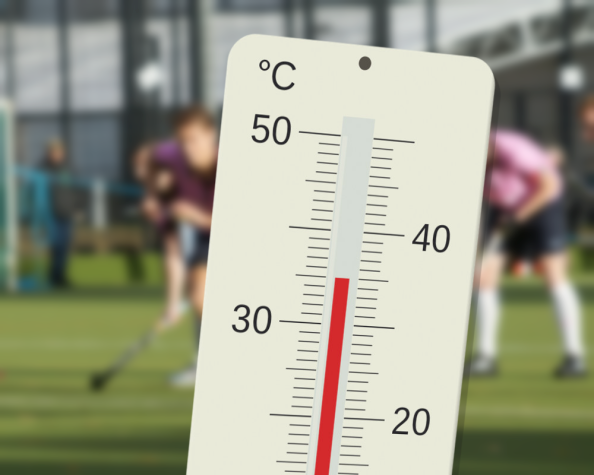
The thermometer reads 35 °C
